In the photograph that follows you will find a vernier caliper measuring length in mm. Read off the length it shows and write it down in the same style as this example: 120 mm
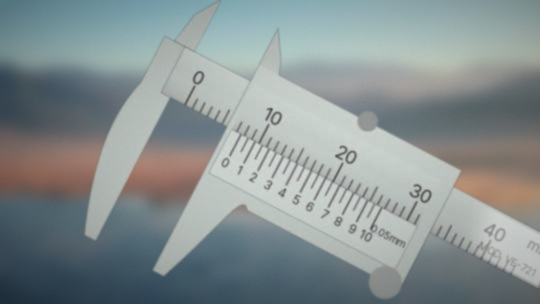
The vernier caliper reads 7.6 mm
